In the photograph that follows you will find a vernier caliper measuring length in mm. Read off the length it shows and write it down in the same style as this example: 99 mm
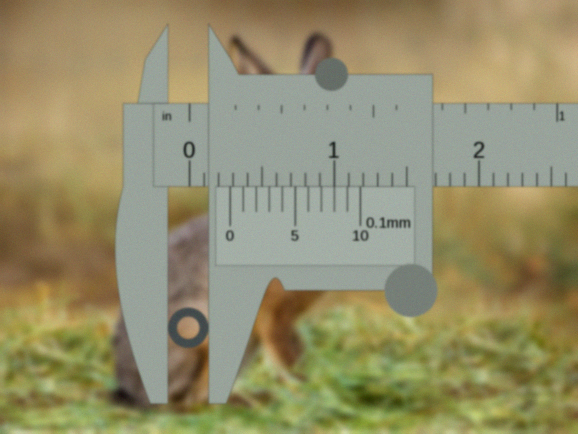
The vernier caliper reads 2.8 mm
